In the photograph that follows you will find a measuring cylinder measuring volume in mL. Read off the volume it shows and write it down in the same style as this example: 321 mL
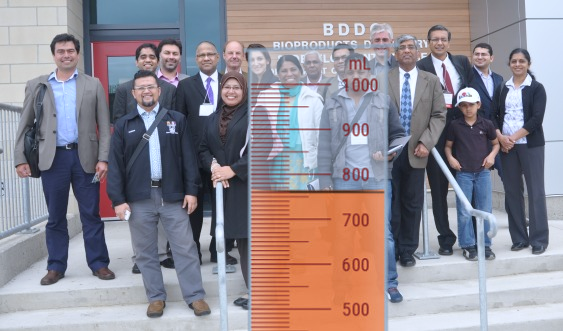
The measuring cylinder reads 760 mL
